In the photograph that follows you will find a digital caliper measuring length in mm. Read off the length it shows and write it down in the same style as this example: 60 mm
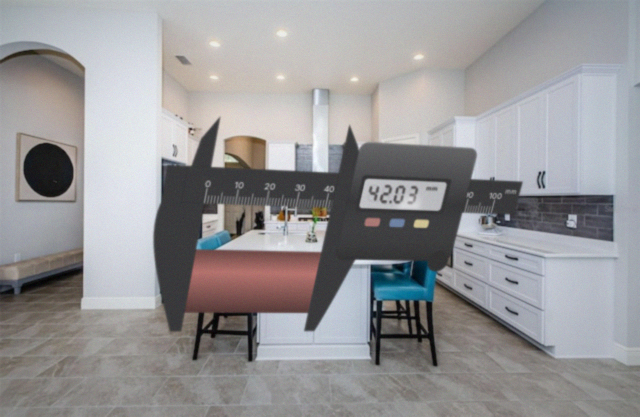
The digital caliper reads 42.03 mm
